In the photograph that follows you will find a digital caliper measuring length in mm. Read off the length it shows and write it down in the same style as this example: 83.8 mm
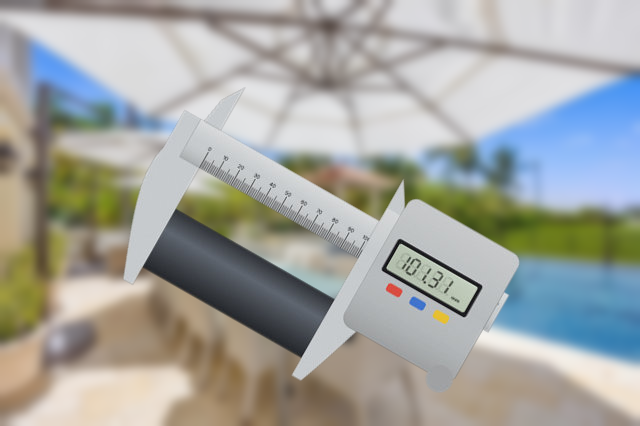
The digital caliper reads 101.31 mm
